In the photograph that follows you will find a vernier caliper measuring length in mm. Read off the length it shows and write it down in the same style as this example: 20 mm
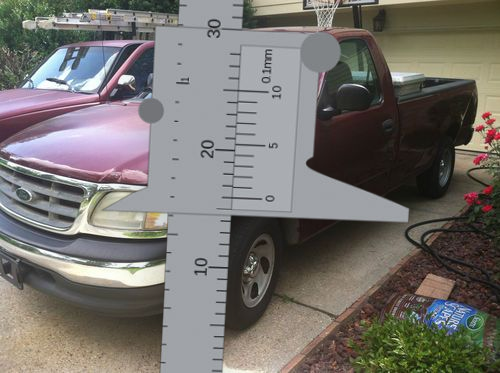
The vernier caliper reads 16.0 mm
